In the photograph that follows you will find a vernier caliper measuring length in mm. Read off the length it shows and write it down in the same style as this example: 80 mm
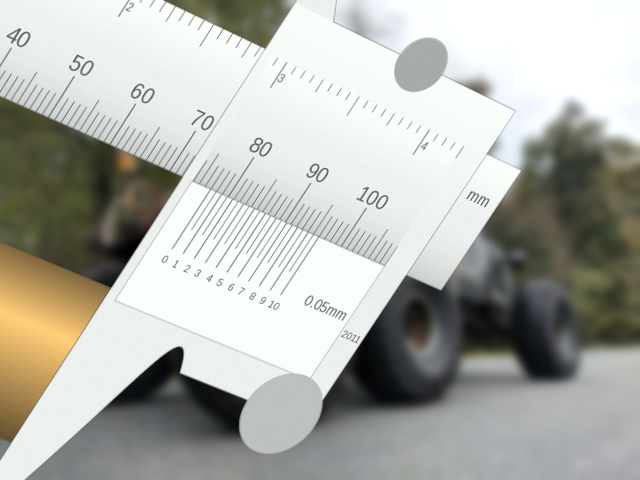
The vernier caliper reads 77.0 mm
